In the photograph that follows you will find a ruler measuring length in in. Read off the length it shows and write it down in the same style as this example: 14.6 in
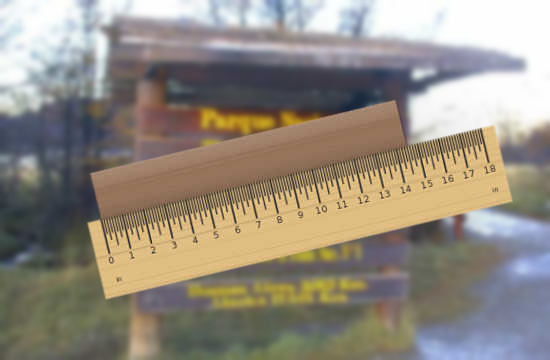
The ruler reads 14.5 in
